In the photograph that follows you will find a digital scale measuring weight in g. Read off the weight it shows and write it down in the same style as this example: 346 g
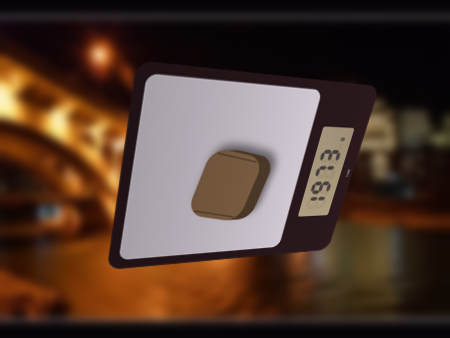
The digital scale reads 1973 g
